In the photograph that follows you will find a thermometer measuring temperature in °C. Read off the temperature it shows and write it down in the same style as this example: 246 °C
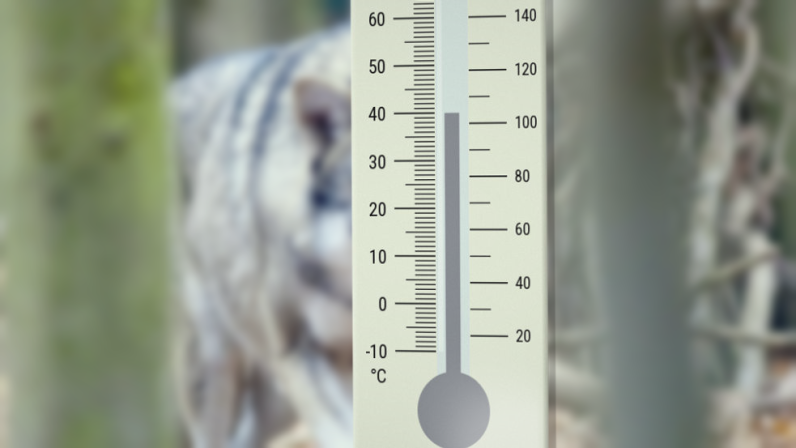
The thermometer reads 40 °C
